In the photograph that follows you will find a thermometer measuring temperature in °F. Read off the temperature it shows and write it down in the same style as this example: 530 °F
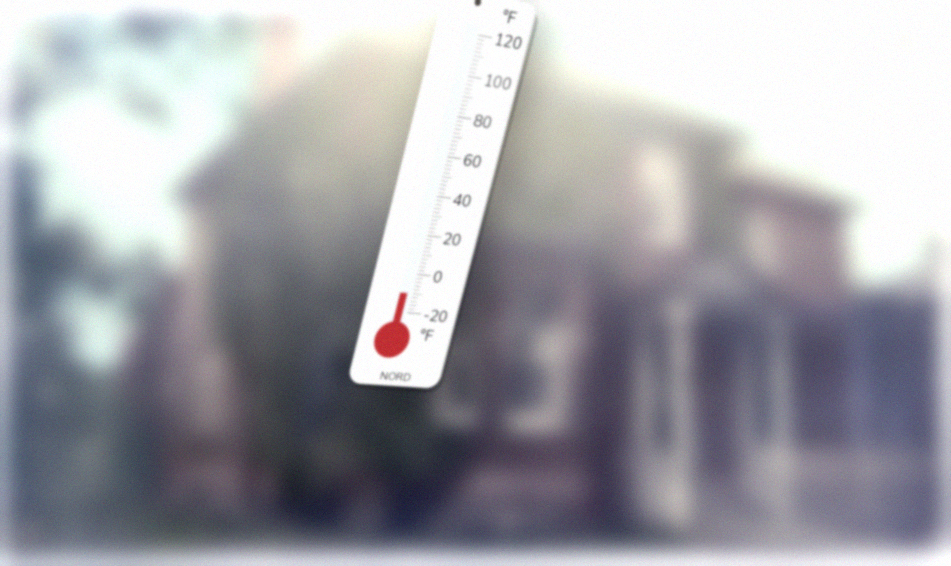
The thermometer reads -10 °F
